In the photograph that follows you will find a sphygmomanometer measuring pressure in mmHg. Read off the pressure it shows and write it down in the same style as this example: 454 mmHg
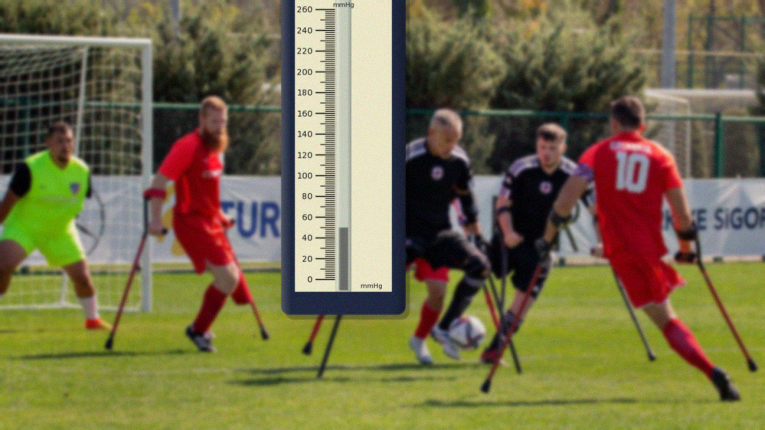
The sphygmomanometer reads 50 mmHg
